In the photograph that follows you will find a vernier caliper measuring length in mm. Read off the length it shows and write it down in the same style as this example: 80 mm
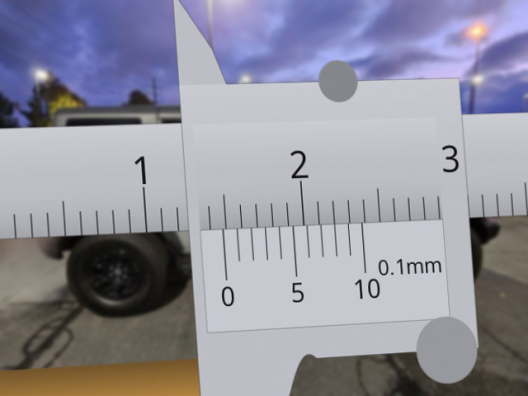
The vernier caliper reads 14.8 mm
